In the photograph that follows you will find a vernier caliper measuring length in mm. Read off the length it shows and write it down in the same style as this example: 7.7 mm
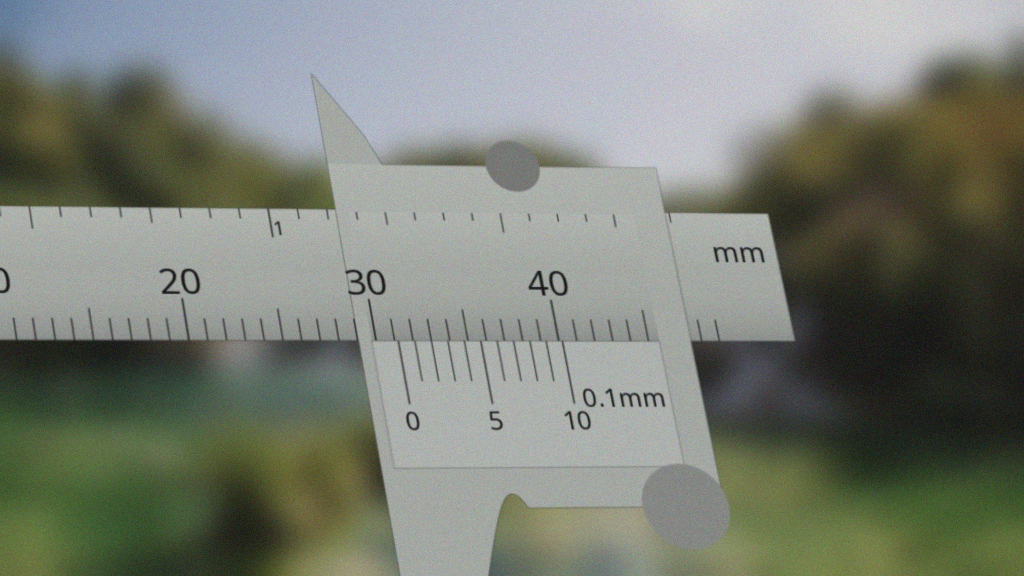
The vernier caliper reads 31.2 mm
